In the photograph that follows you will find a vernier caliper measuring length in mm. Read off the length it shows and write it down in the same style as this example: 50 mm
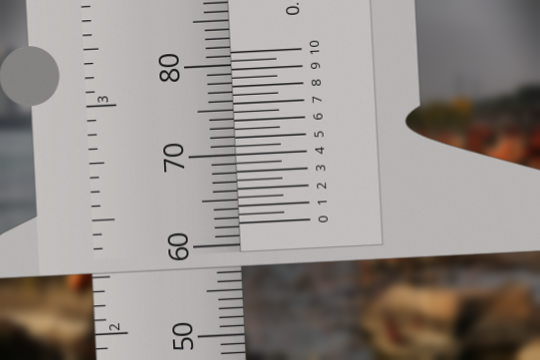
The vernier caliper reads 62.4 mm
